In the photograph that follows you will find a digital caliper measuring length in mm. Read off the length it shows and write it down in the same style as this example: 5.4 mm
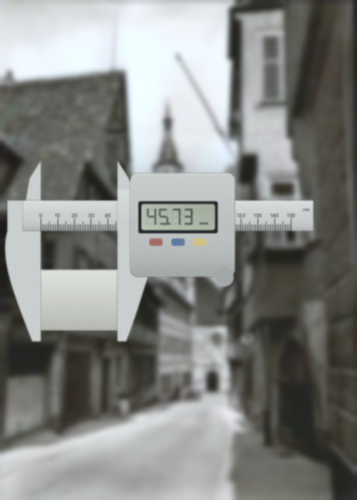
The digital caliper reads 45.73 mm
